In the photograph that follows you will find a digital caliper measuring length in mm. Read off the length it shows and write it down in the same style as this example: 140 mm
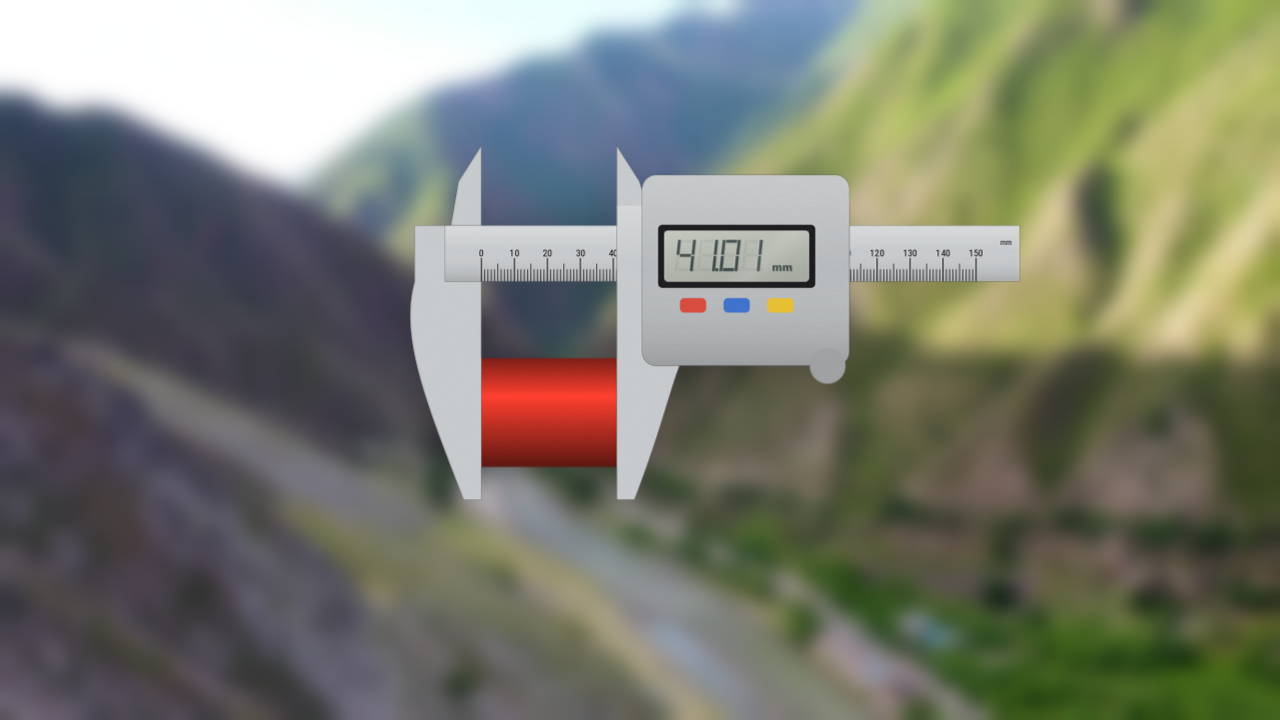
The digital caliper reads 41.01 mm
